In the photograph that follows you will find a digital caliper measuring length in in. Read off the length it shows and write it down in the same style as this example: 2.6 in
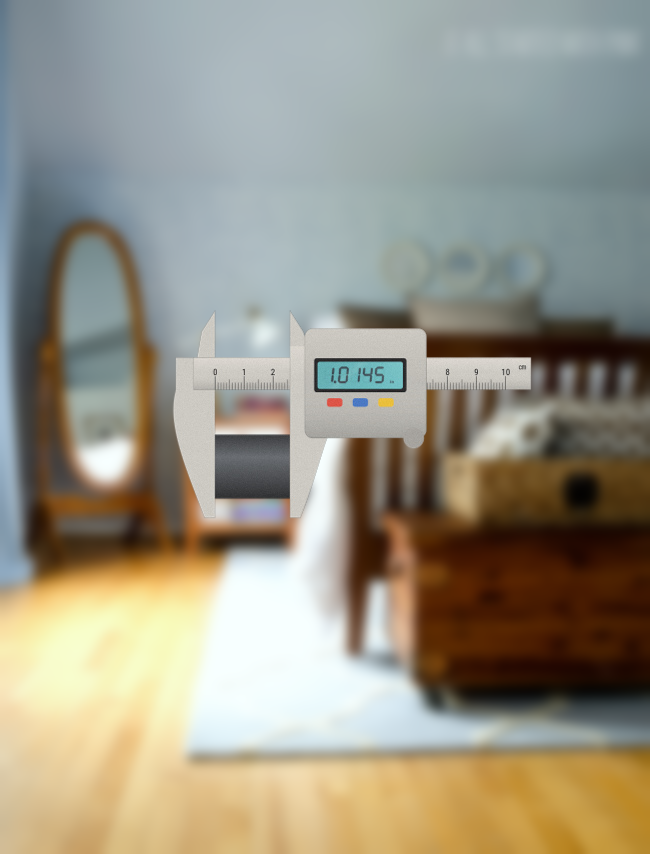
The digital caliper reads 1.0145 in
